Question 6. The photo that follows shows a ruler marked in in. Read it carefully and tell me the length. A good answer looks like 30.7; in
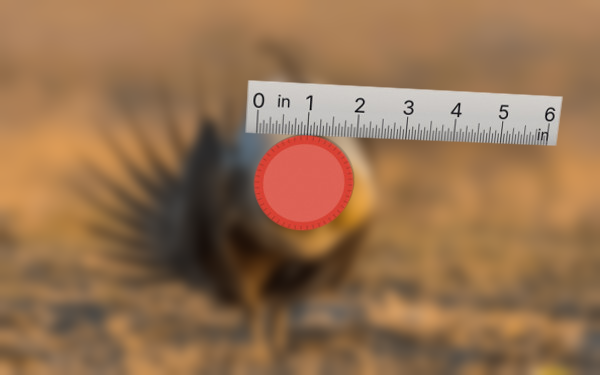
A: 2; in
